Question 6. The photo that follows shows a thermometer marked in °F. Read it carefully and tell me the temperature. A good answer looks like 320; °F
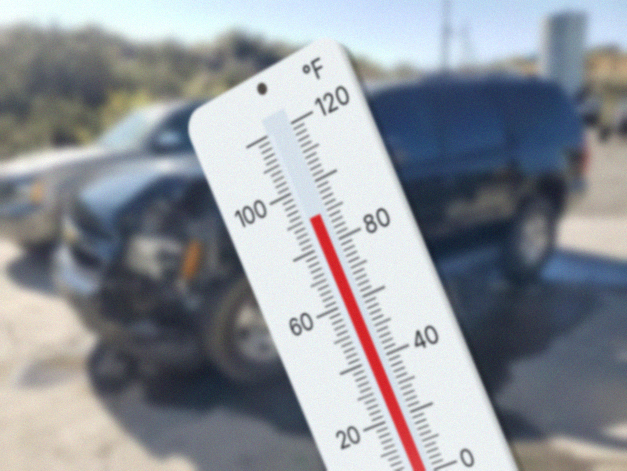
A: 90; °F
